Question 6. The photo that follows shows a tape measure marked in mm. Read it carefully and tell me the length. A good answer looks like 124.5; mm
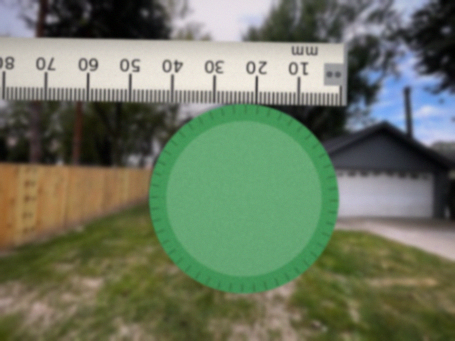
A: 45; mm
